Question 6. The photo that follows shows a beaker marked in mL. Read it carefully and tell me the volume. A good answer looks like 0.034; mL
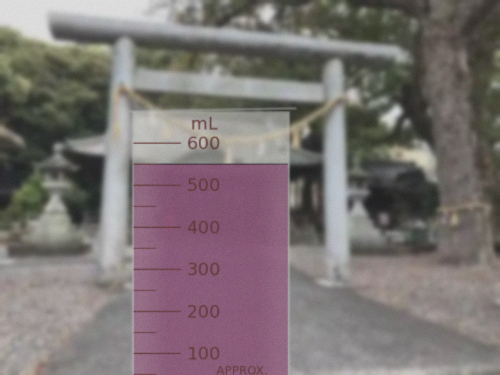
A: 550; mL
